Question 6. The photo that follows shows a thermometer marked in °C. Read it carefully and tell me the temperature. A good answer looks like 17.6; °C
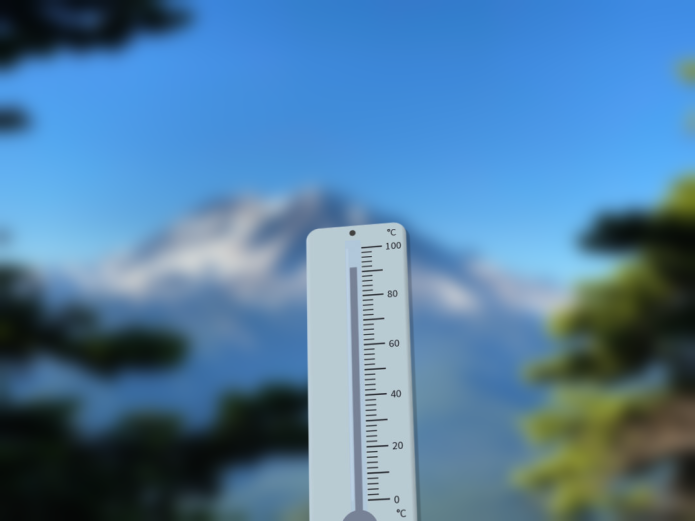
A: 92; °C
